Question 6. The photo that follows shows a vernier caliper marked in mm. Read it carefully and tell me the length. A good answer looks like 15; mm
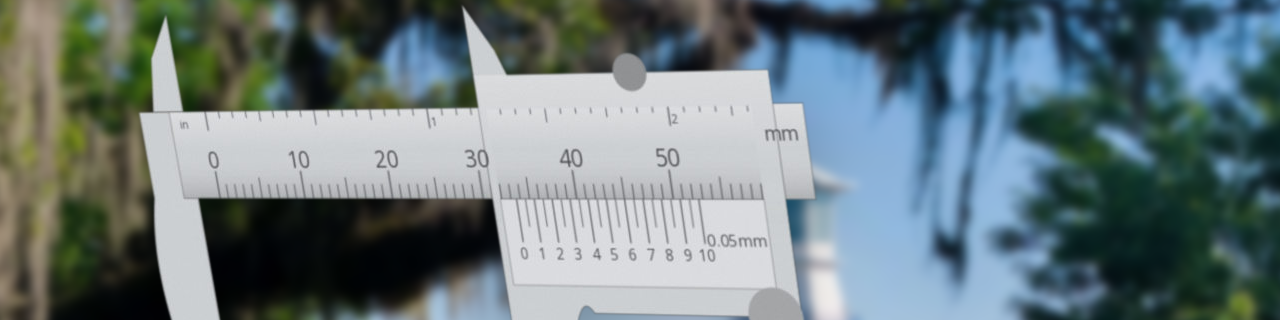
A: 33.6; mm
